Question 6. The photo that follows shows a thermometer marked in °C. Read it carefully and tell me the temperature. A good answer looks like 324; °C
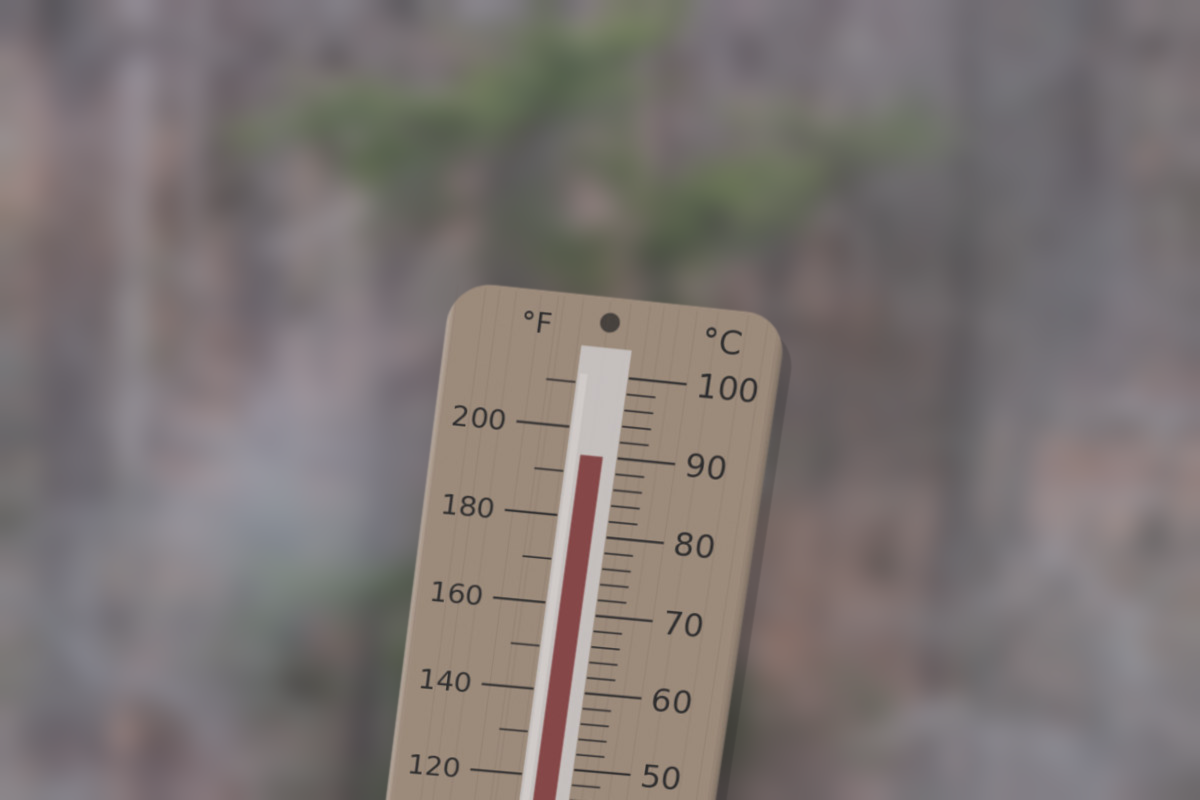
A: 90; °C
